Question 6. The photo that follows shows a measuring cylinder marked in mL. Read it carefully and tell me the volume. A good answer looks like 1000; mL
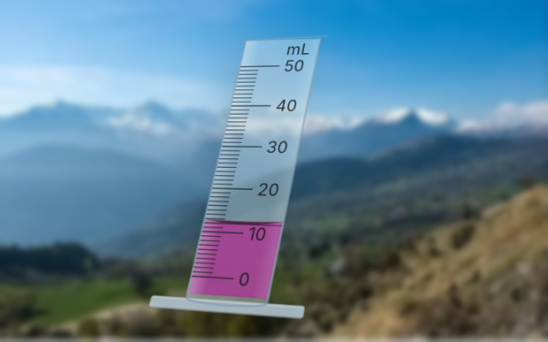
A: 12; mL
